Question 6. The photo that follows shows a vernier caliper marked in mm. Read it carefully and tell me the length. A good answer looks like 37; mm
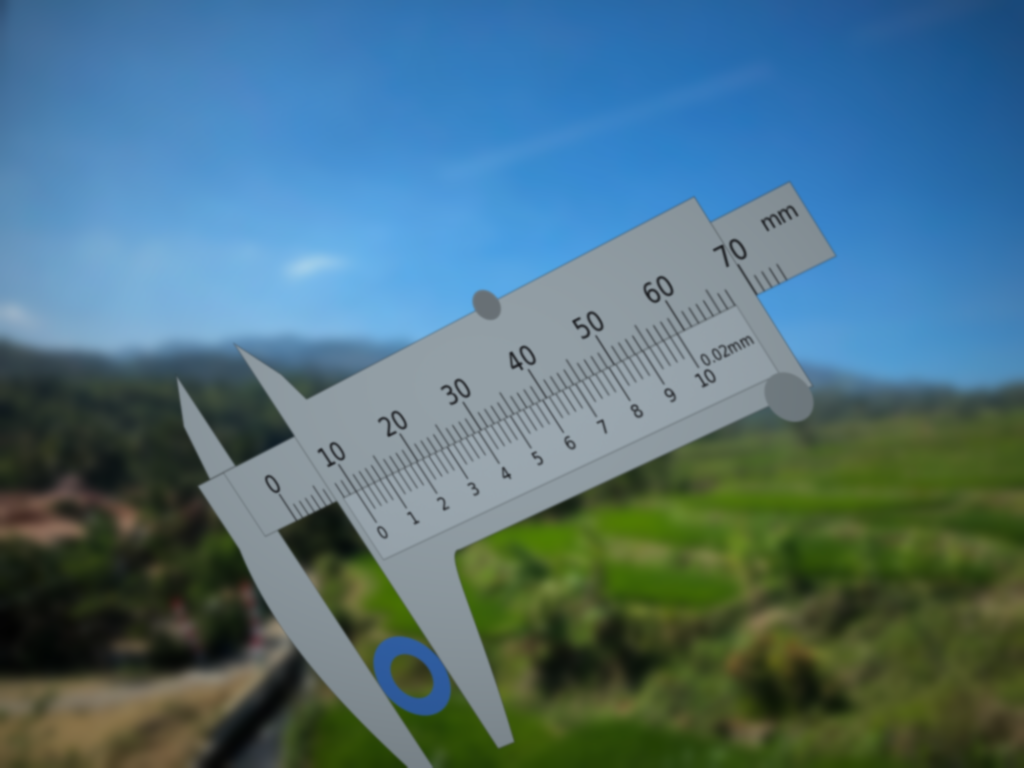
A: 10.0; mm
